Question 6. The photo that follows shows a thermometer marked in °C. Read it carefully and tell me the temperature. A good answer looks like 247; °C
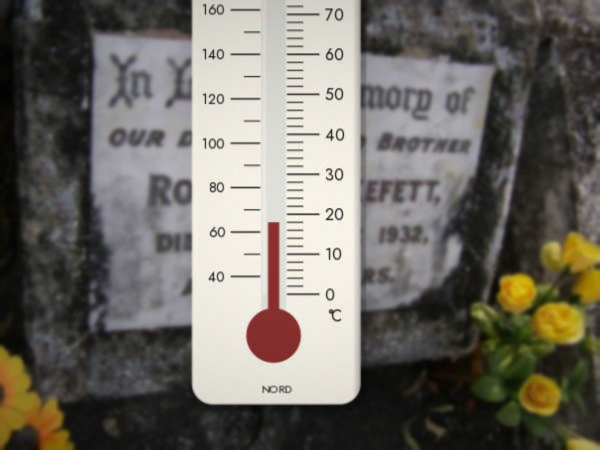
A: 18; °C
